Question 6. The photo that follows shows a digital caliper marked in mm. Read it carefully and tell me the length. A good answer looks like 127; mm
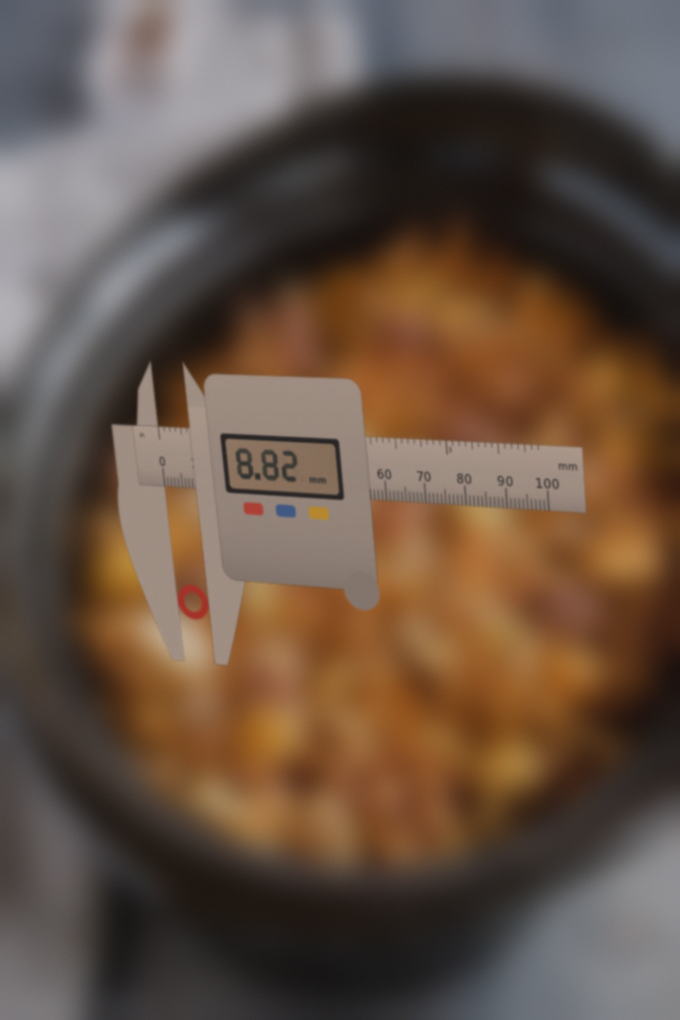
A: 8.82; mm
